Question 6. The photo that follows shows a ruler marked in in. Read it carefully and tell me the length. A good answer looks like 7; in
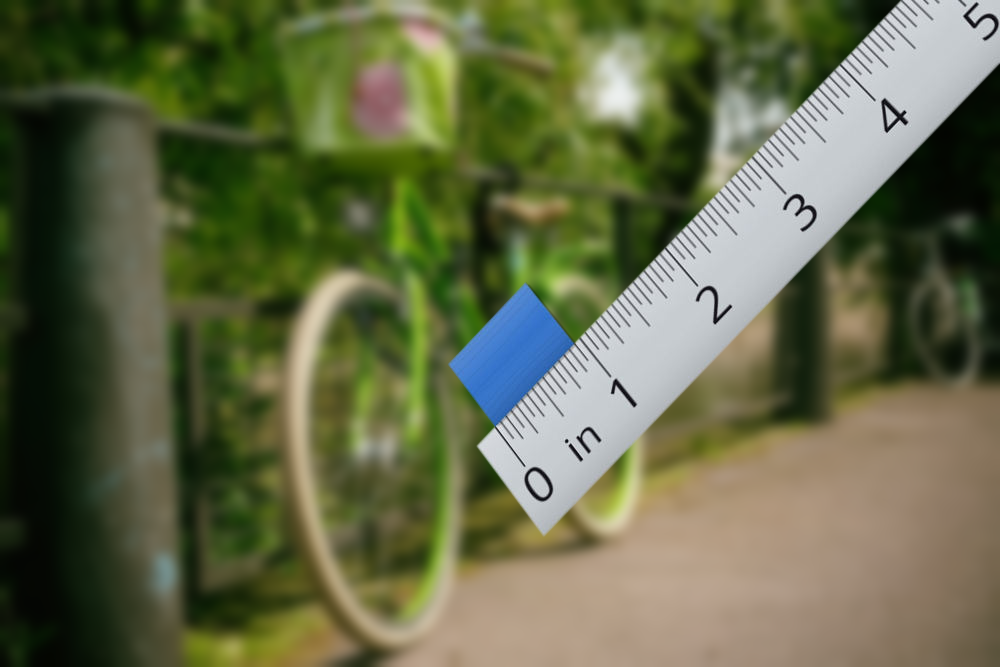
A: 0.9375; in
